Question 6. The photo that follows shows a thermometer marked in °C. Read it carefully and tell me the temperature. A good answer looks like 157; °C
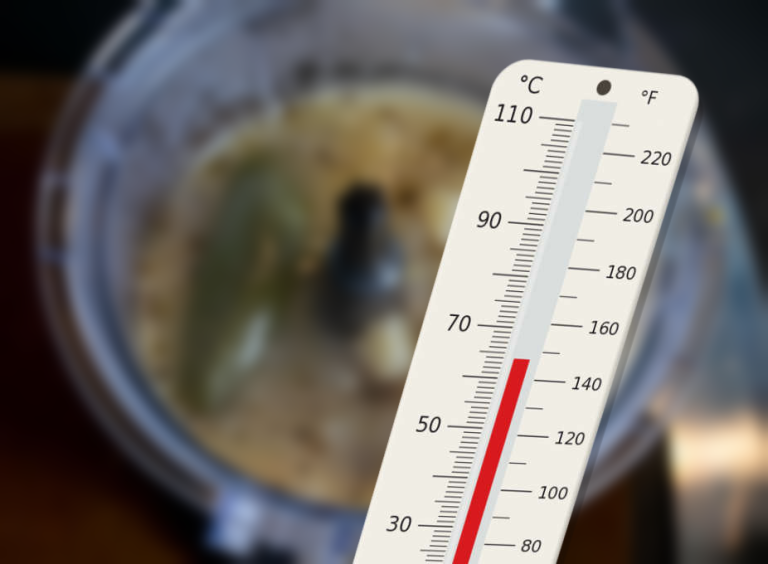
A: 64; °C
